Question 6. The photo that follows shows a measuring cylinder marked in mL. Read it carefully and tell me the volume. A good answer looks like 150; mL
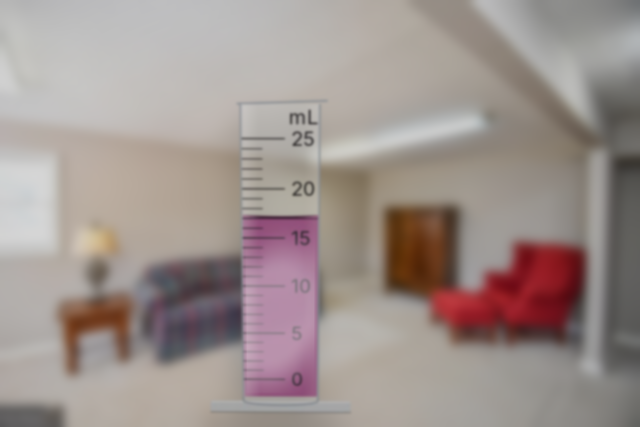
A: 17; mL
